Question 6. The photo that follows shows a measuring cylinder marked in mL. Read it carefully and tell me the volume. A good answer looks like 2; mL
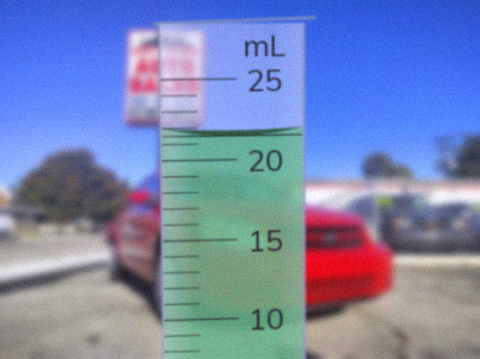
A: 21.5; mL
